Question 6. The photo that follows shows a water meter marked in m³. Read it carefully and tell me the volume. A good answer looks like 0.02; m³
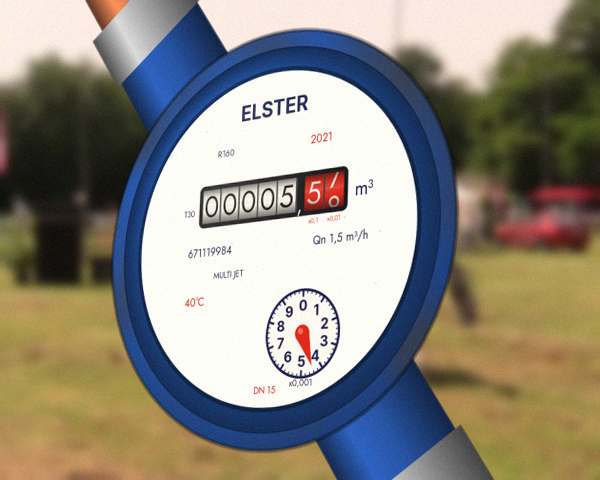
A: 5.574; m³
